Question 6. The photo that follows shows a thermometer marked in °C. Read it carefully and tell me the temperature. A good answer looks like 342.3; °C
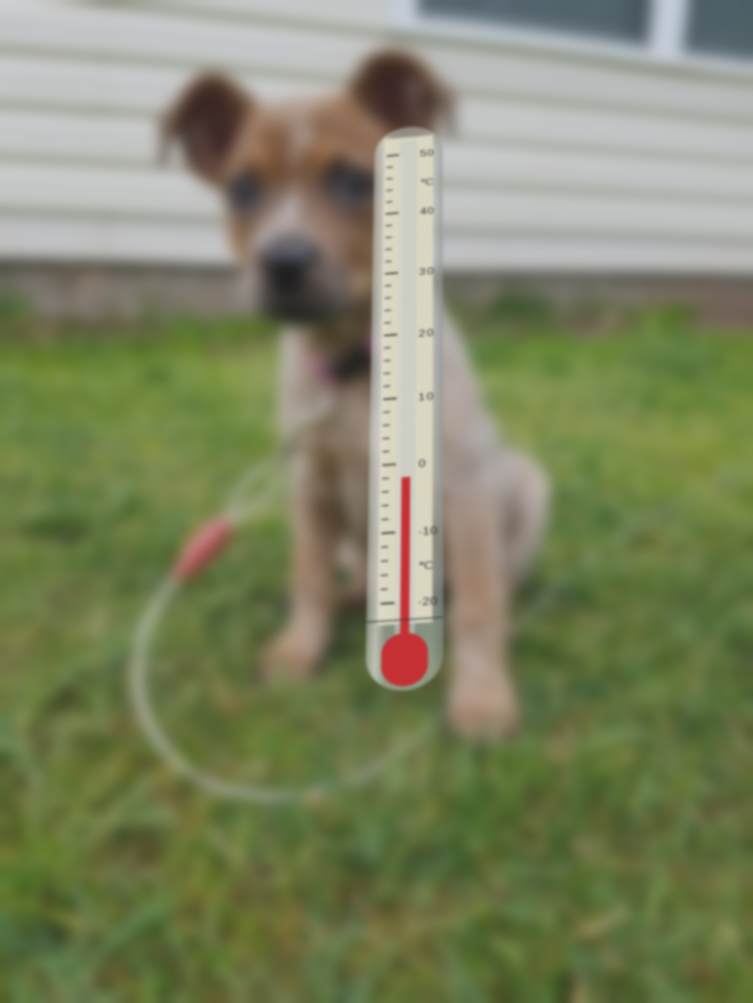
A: -2; °C
